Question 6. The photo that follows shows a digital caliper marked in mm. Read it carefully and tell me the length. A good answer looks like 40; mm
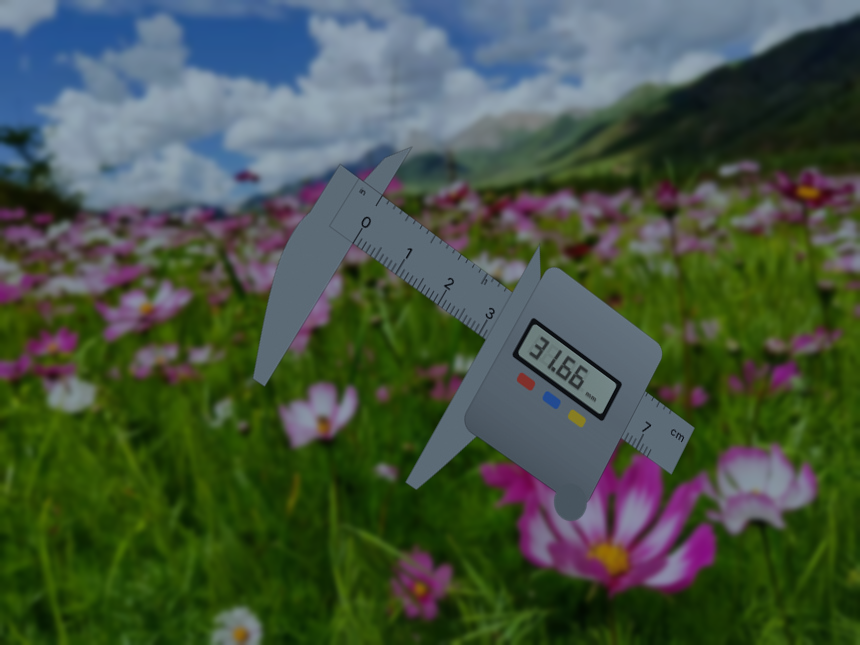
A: 31.66; mm
